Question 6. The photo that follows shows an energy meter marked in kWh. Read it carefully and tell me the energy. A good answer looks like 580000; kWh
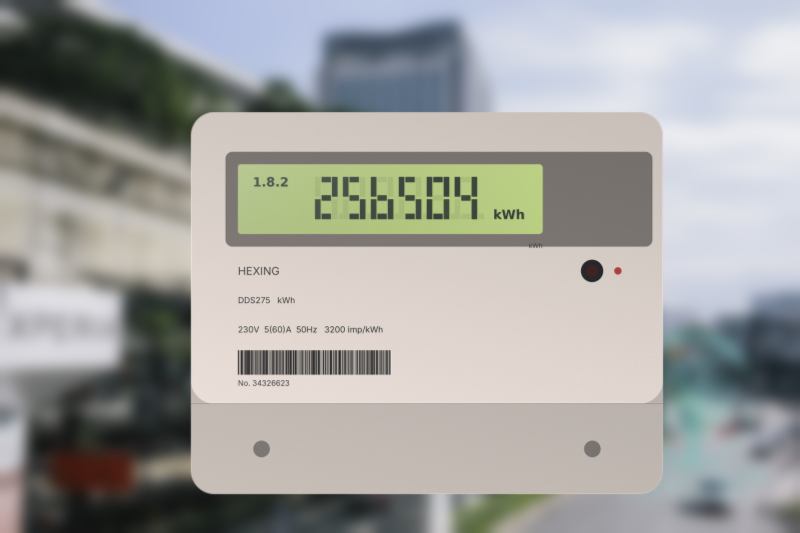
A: 256504; kWh
